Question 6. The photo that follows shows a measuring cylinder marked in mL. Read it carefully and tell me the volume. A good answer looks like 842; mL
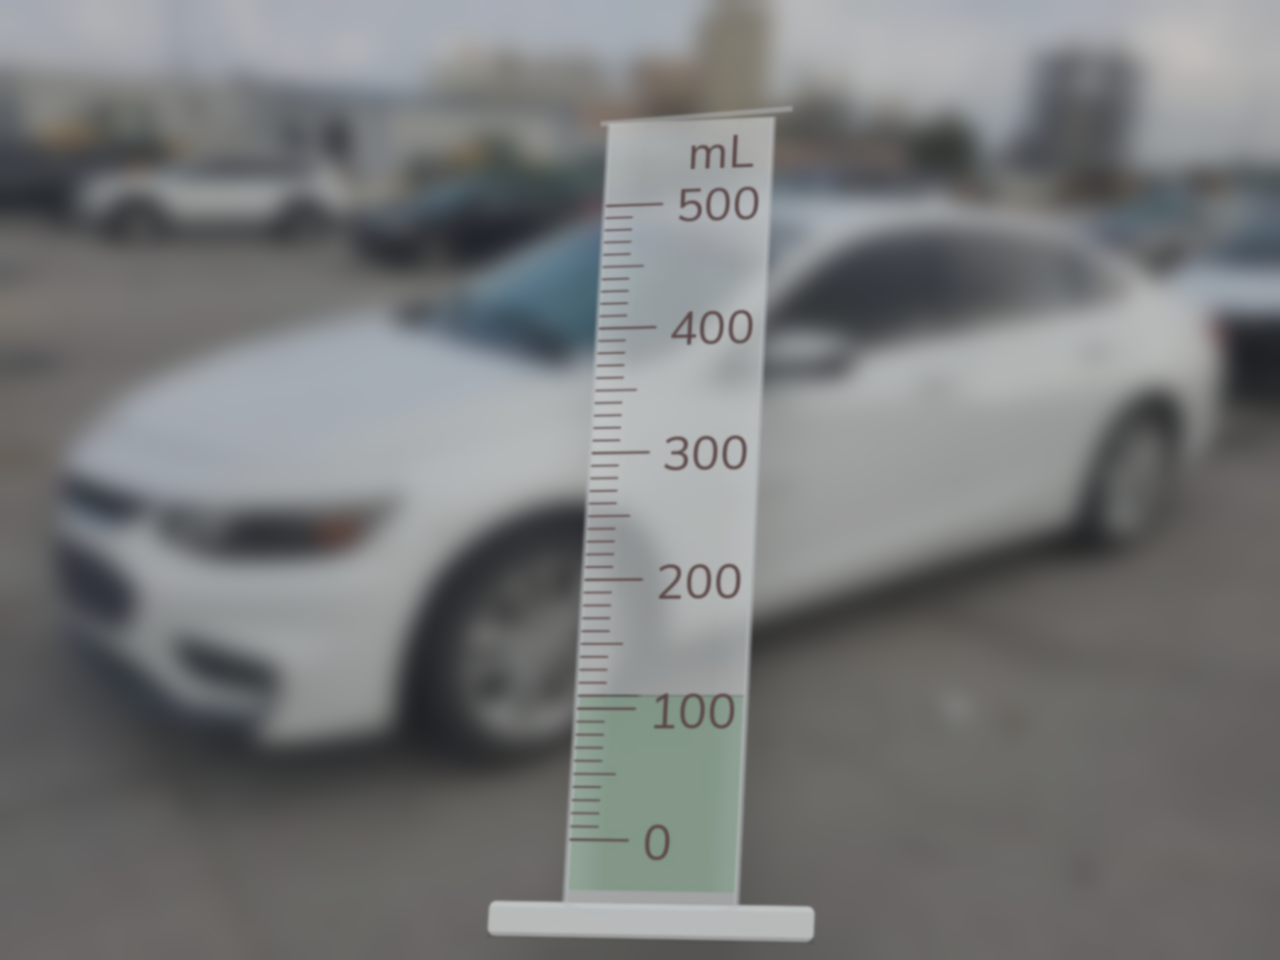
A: 110; mL
